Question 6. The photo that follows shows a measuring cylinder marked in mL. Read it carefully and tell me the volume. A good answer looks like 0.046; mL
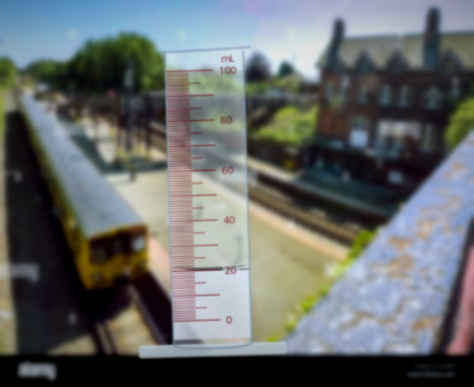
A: 20; mL
